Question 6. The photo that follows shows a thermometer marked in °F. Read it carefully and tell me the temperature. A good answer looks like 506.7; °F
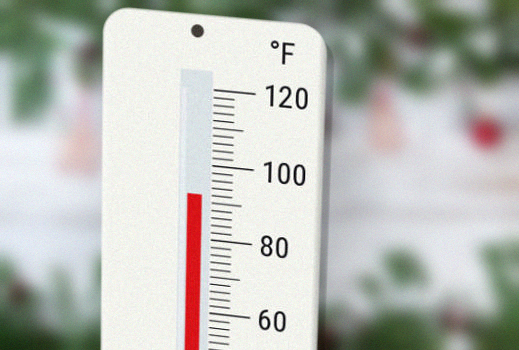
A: 92; °F
